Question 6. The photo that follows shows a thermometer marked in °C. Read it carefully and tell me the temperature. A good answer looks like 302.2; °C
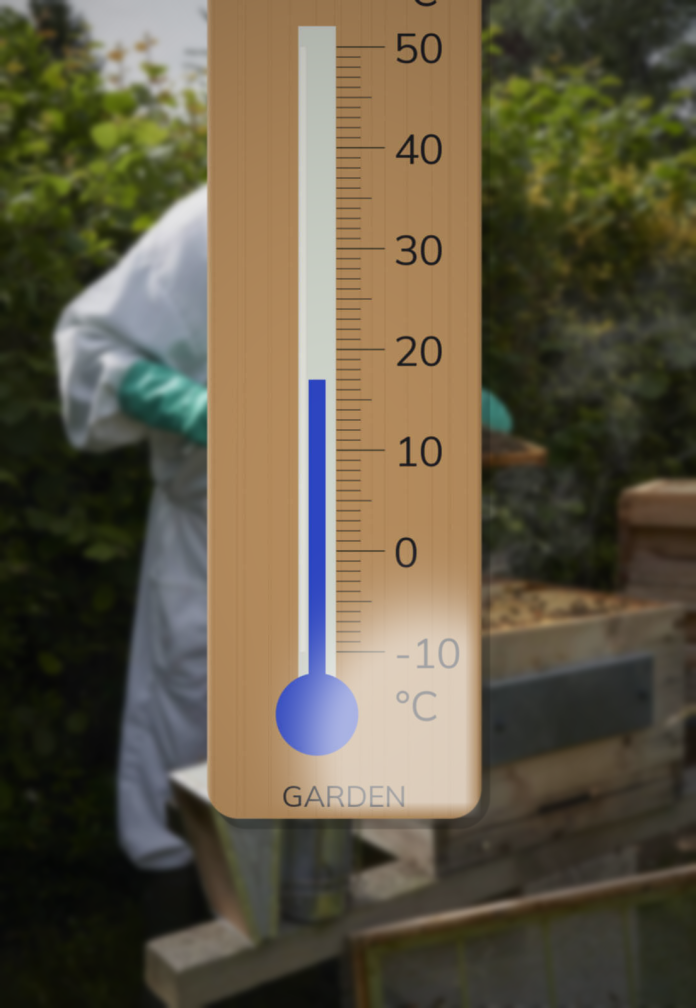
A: 17; °C
